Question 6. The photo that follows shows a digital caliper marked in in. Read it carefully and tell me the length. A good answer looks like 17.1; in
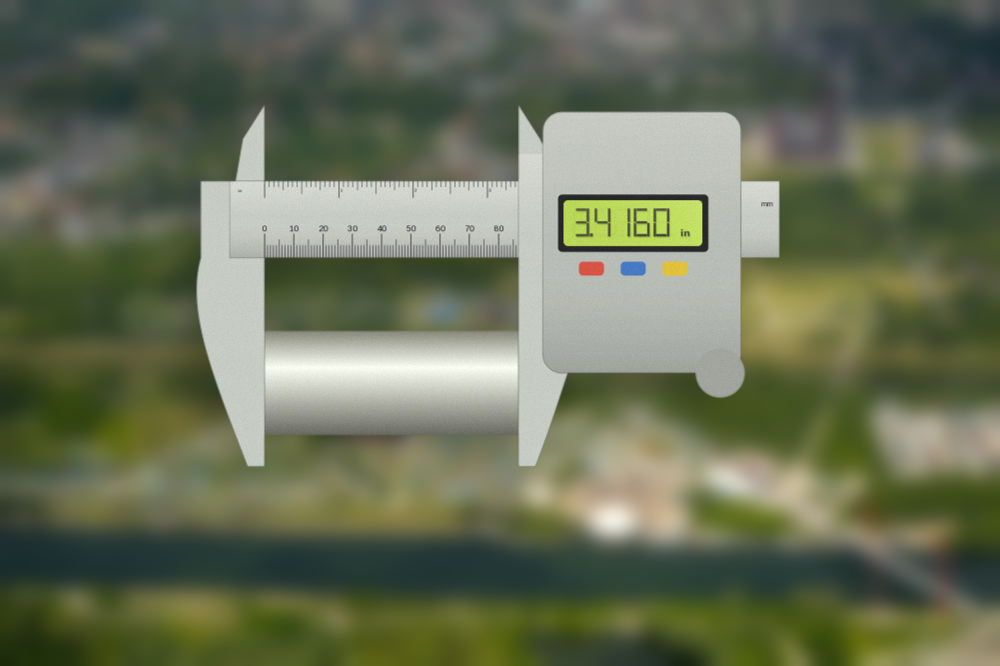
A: 3.4160; in
